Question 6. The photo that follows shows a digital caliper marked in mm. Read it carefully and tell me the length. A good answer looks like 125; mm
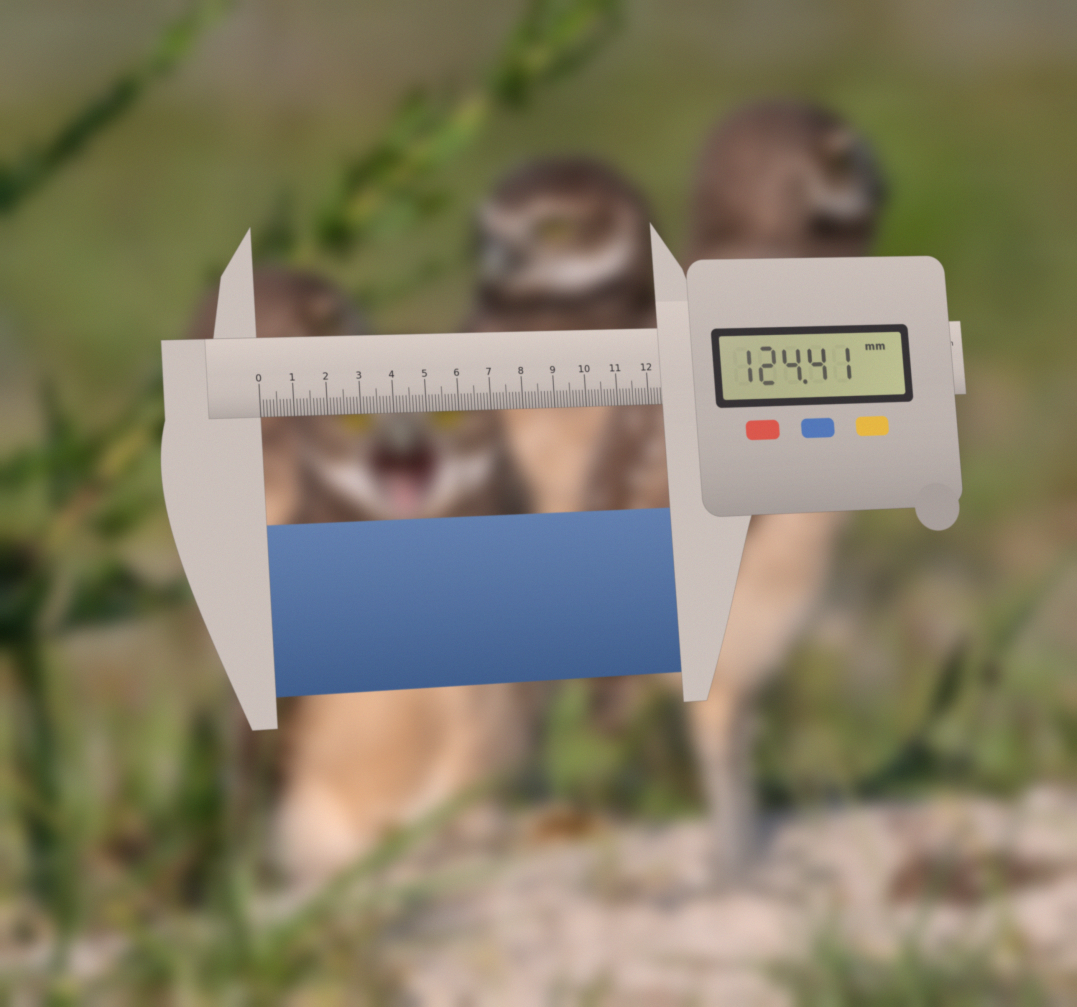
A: 124.41; mm
